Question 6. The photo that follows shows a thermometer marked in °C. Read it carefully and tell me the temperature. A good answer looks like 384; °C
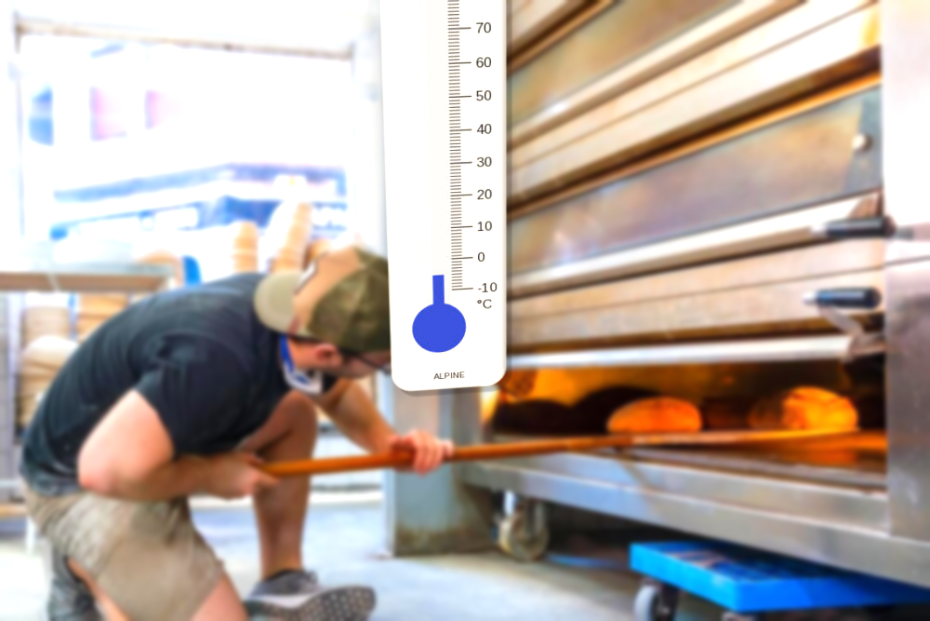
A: -5; °C
